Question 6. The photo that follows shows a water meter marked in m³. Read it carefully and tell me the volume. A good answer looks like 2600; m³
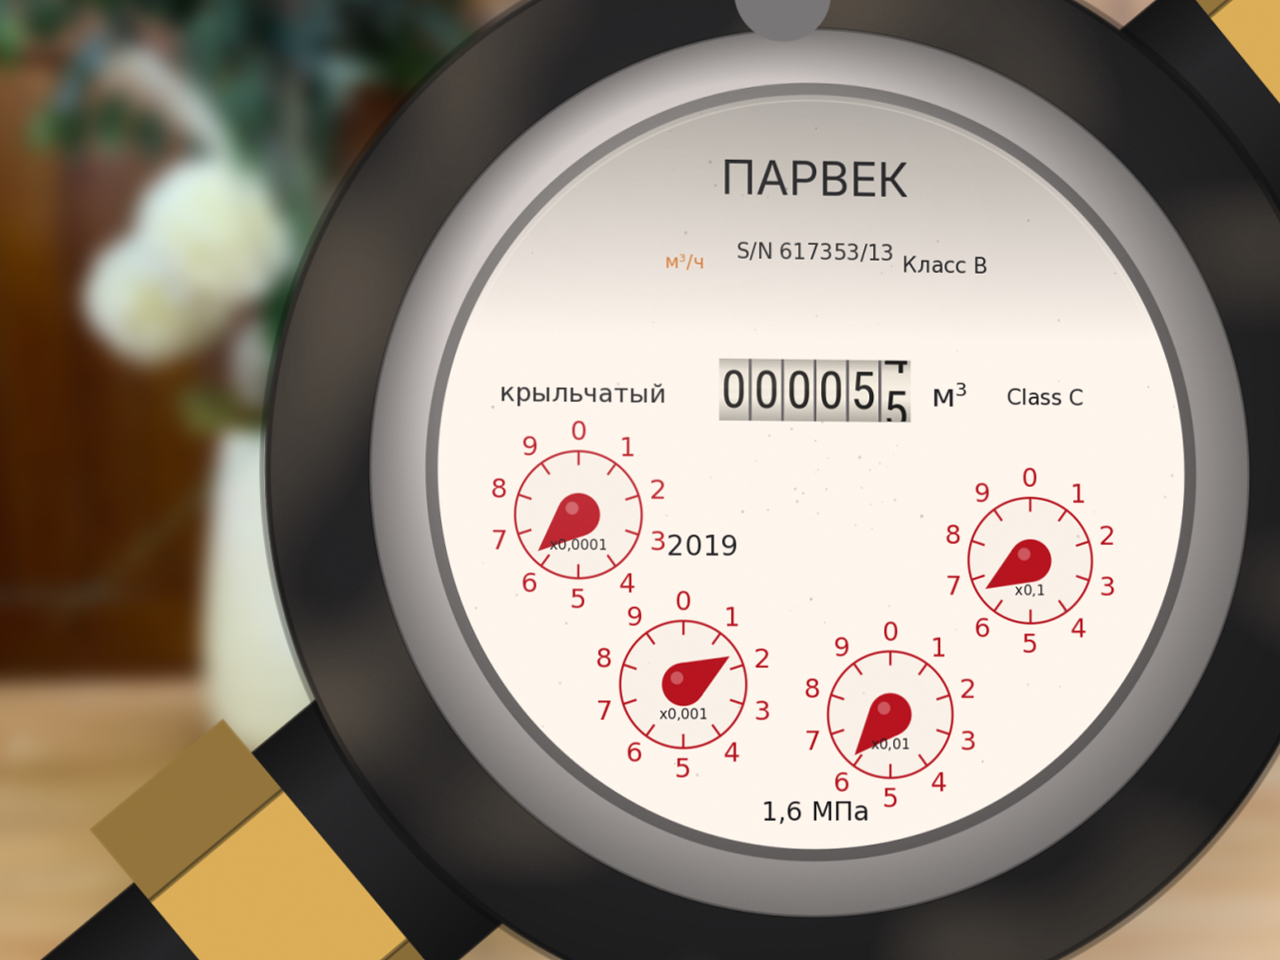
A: 54.6616; m³
